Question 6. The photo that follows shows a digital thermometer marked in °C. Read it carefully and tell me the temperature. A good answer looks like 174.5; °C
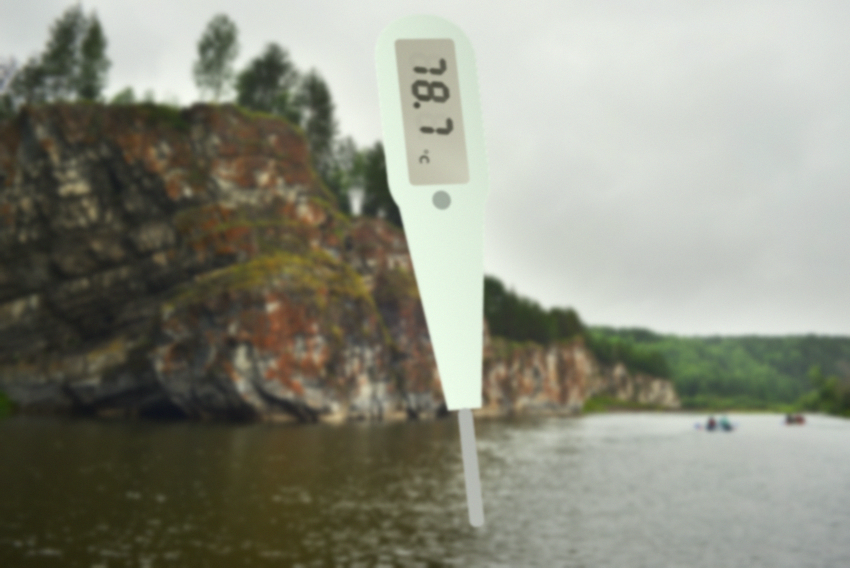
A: 78.7; °C
